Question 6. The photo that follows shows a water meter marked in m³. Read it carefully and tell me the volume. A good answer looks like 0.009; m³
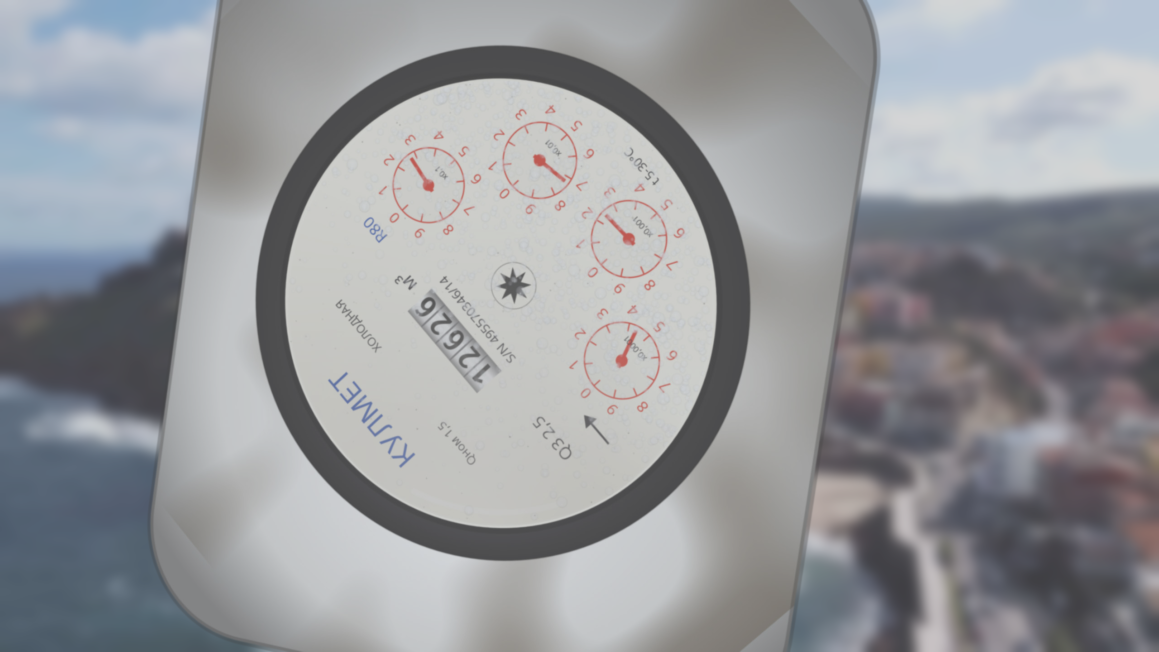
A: 12626.2724; m³
